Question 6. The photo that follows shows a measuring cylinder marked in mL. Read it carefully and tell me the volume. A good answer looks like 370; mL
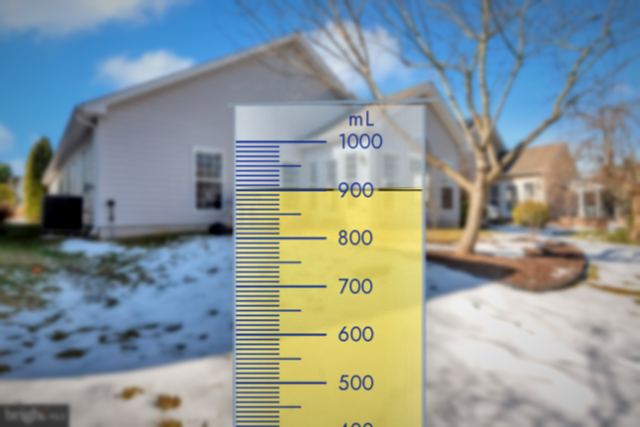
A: 900; mL
